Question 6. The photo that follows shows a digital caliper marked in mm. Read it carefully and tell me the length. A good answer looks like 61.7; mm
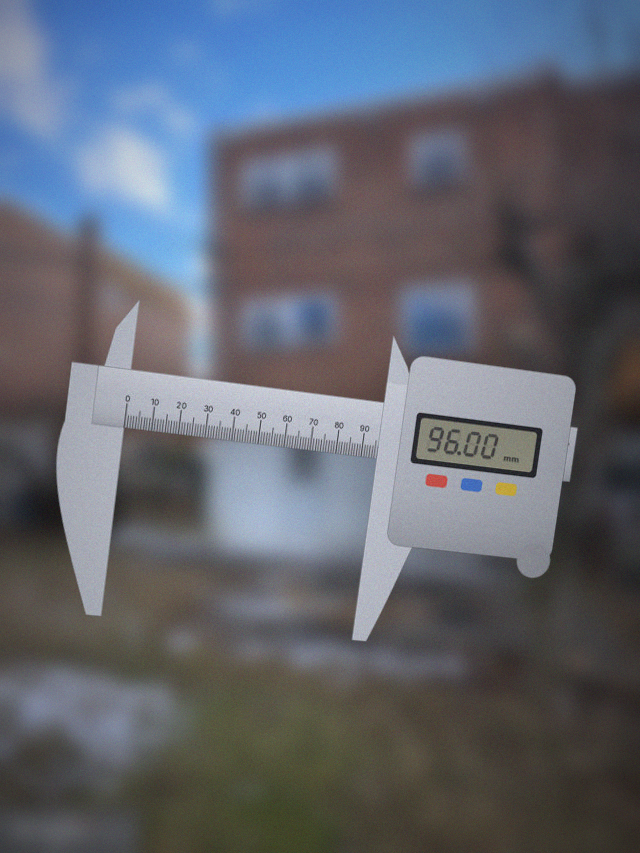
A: 96.00; mm
